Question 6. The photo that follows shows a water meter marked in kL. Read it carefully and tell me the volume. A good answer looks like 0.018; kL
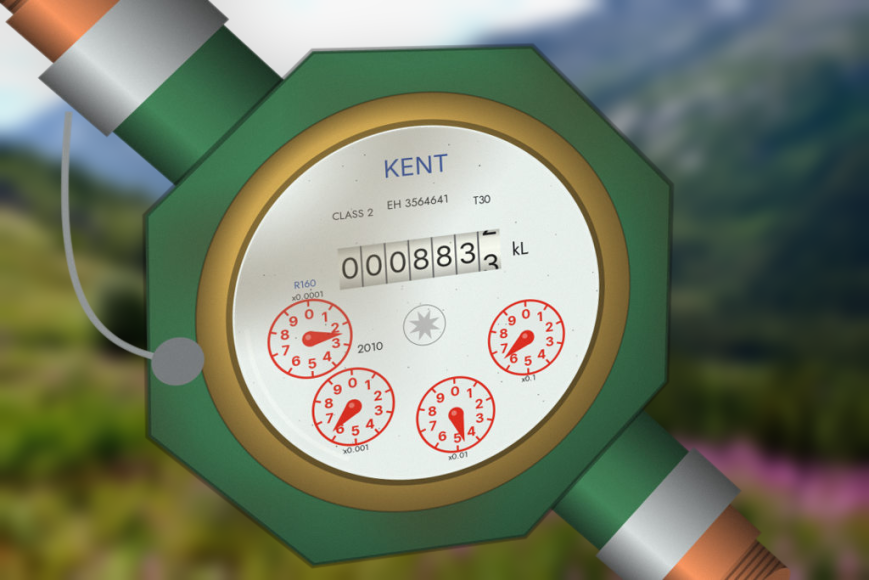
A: 8832.6462; kL
